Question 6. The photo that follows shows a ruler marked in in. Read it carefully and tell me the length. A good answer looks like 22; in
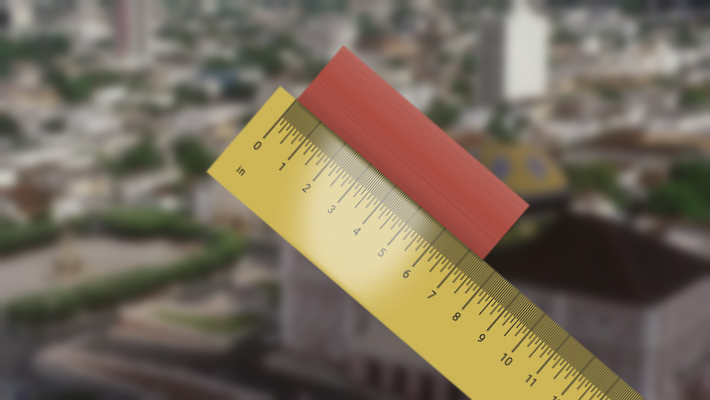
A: 7.5; in
